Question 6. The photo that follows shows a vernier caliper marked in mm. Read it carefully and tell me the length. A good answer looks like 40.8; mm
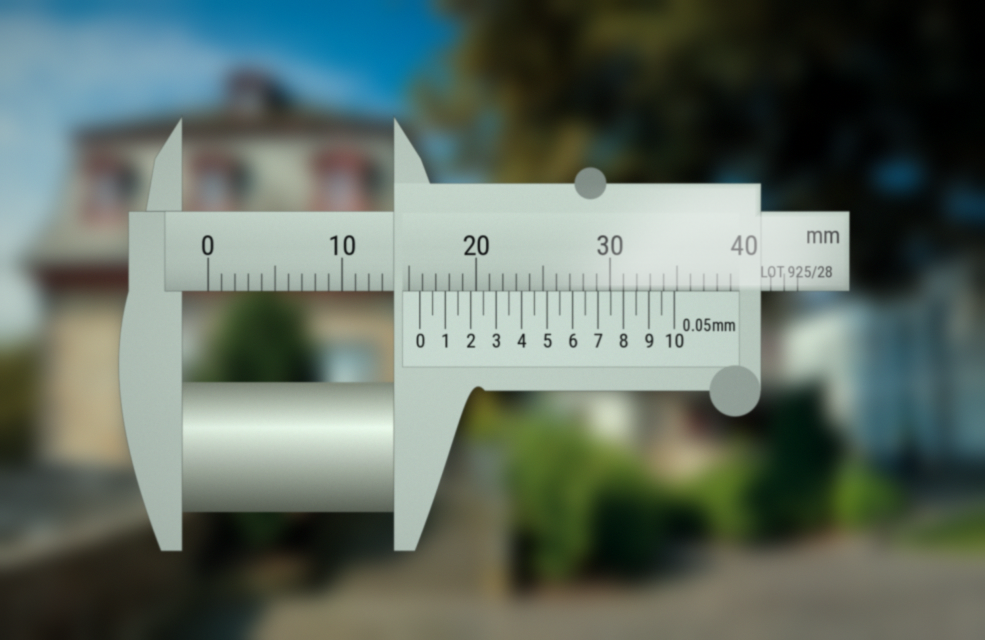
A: 15.8; mm
